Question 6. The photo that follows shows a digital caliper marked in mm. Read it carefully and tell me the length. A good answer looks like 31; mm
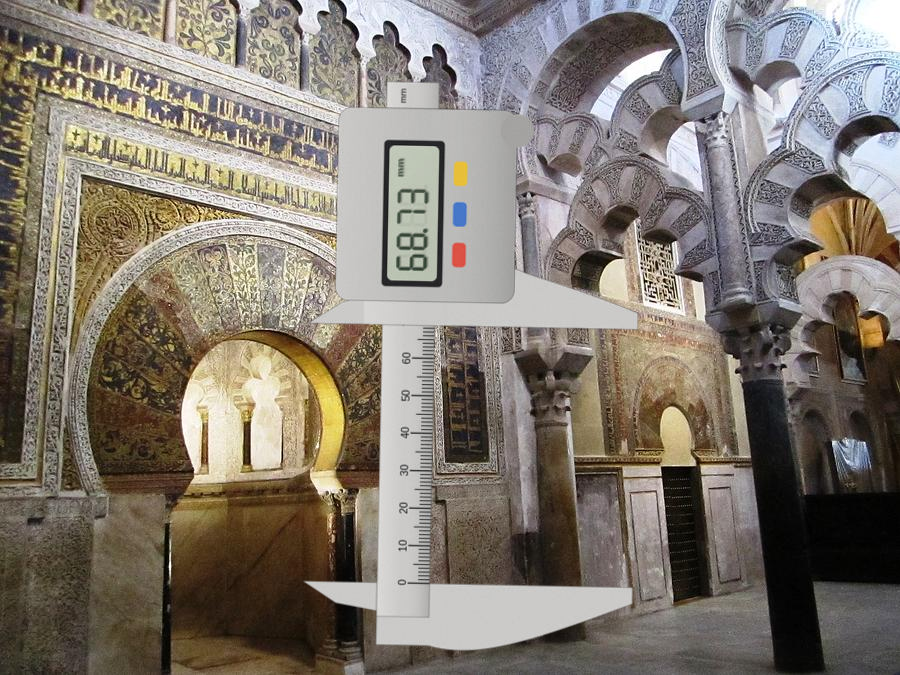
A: 68.73; mm
